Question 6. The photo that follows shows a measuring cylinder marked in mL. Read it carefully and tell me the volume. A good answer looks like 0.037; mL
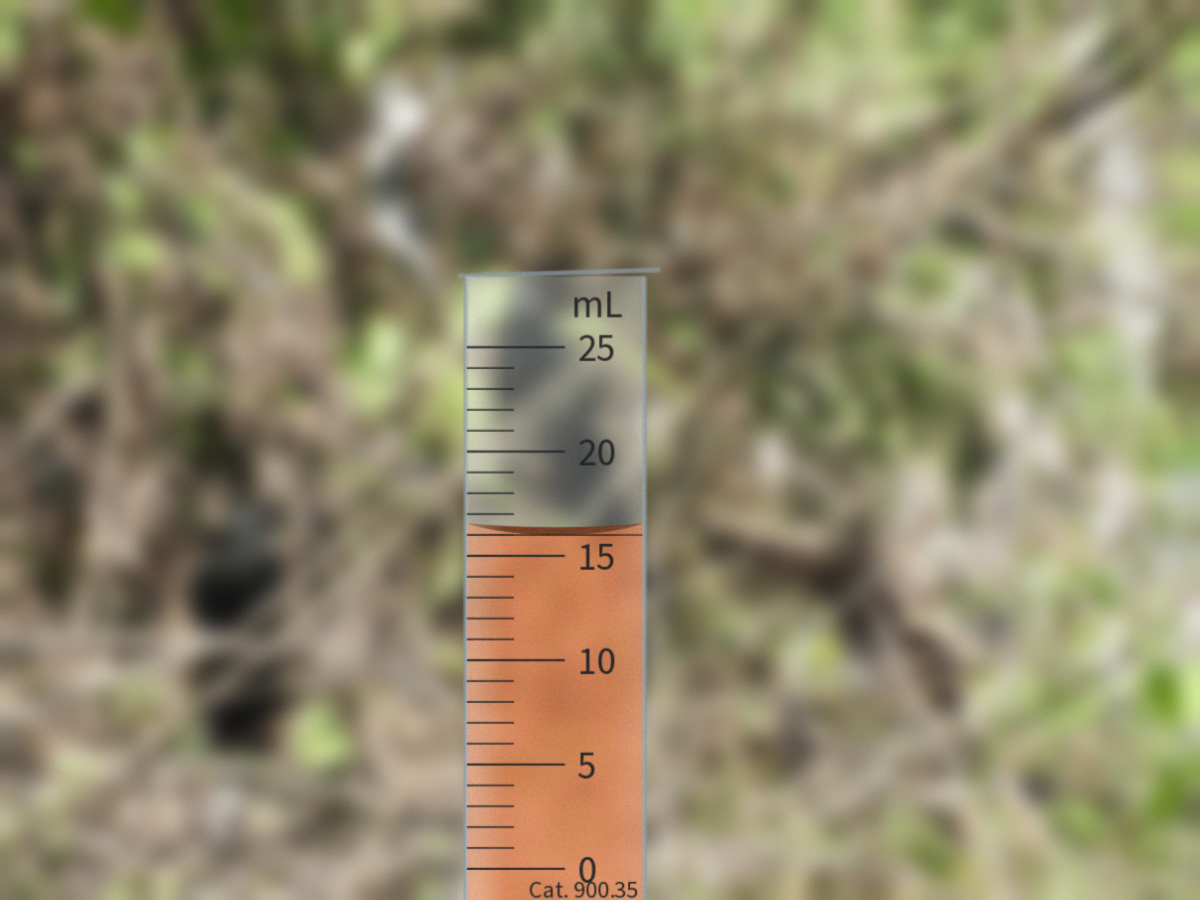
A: 16; mL
